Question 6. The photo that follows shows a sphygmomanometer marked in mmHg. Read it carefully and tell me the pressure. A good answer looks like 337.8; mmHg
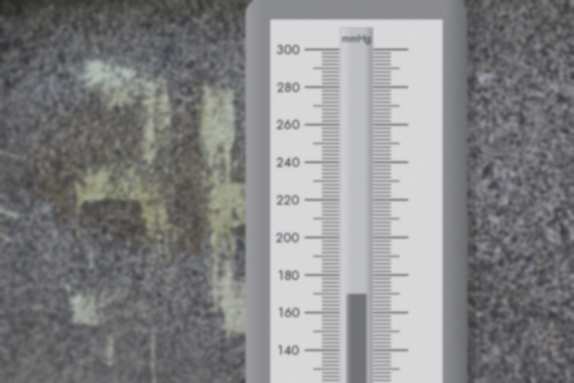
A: 170; mmHg
